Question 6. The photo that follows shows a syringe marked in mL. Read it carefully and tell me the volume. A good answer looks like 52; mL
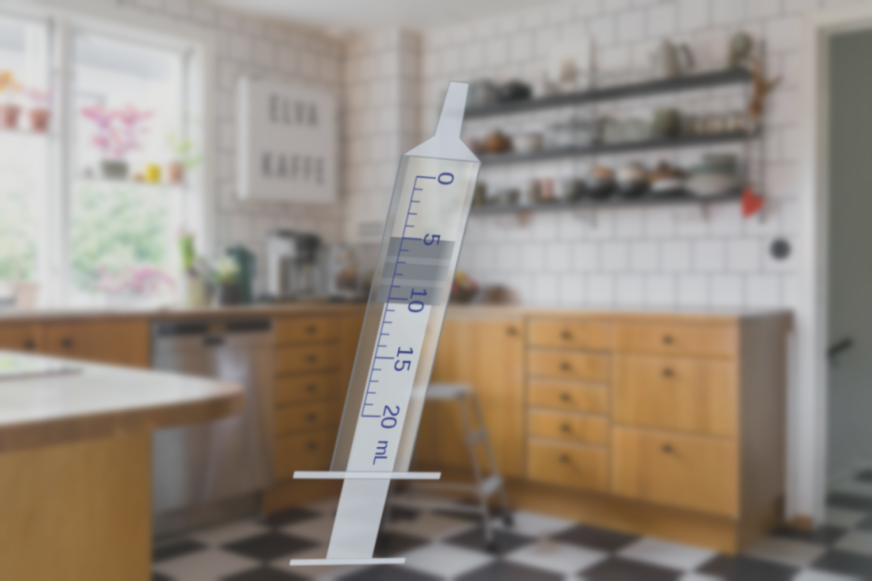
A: 5; mL
